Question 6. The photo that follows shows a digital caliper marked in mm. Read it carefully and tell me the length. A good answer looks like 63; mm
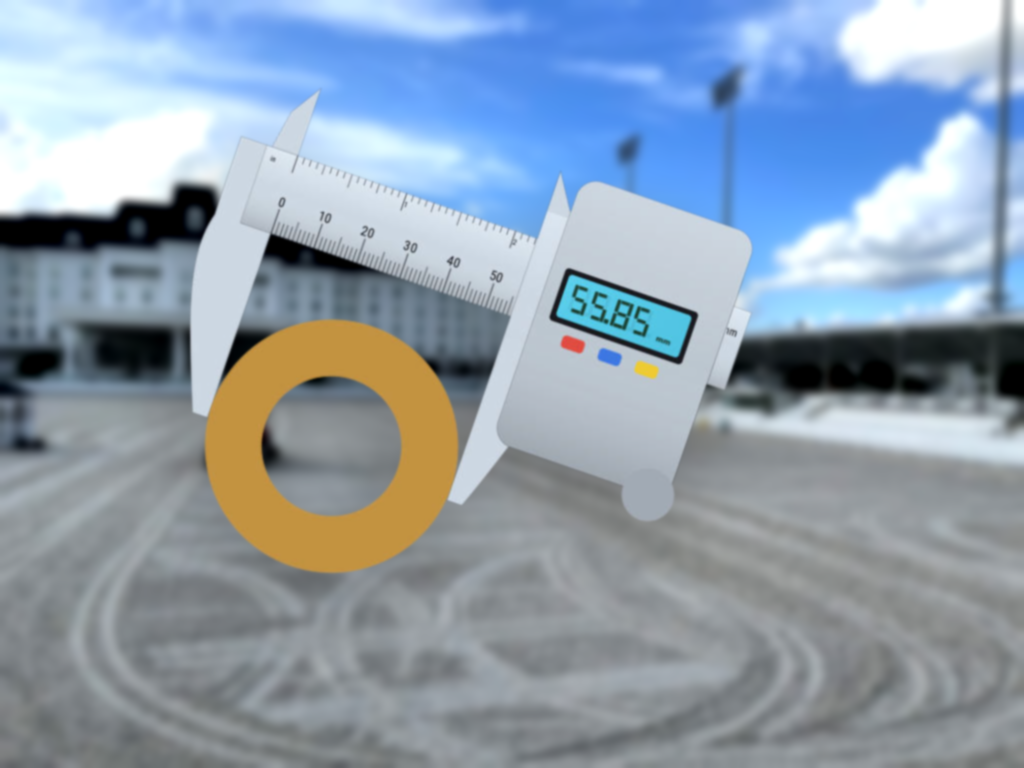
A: 55.85; mm
